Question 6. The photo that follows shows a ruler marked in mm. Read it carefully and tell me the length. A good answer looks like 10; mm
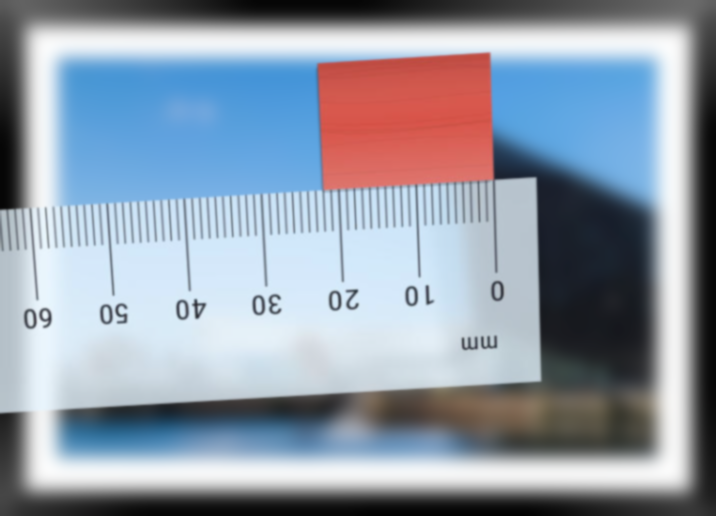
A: 22; mm
